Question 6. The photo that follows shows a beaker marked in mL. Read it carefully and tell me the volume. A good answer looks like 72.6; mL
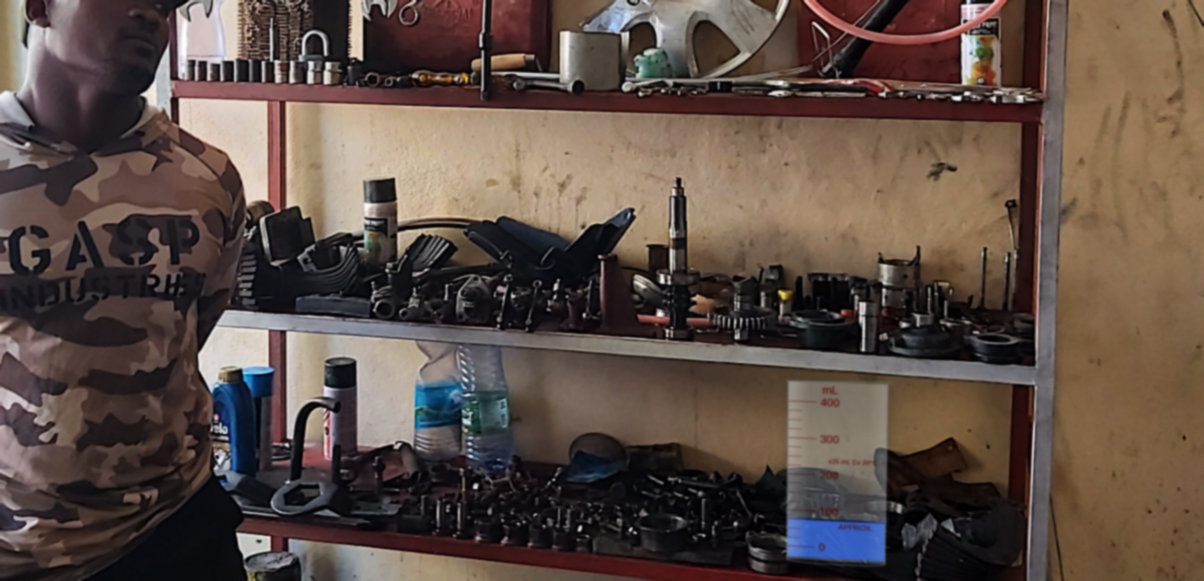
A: 75; mL
